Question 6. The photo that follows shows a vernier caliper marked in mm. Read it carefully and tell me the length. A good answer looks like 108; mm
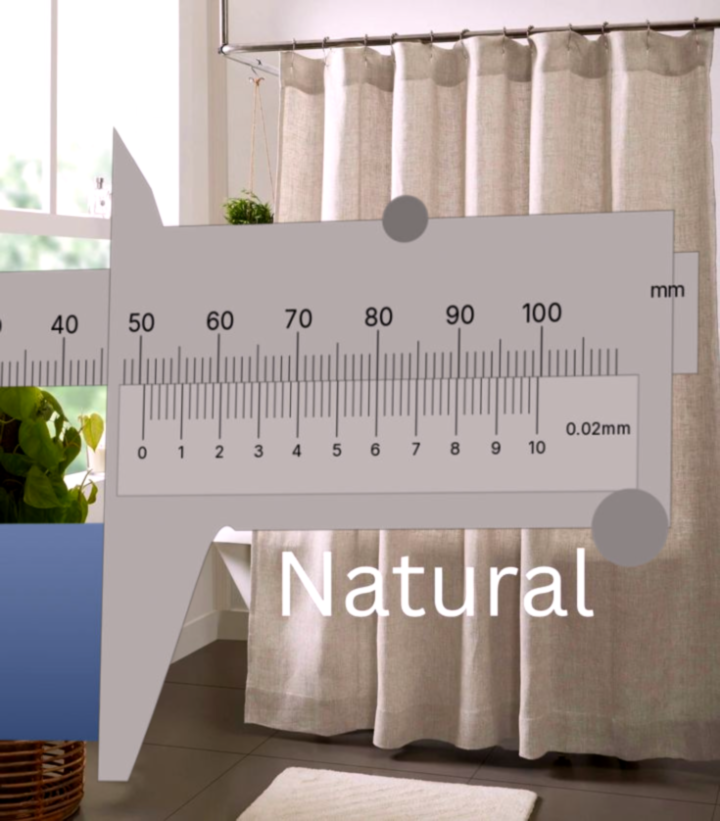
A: 50.6; mm
